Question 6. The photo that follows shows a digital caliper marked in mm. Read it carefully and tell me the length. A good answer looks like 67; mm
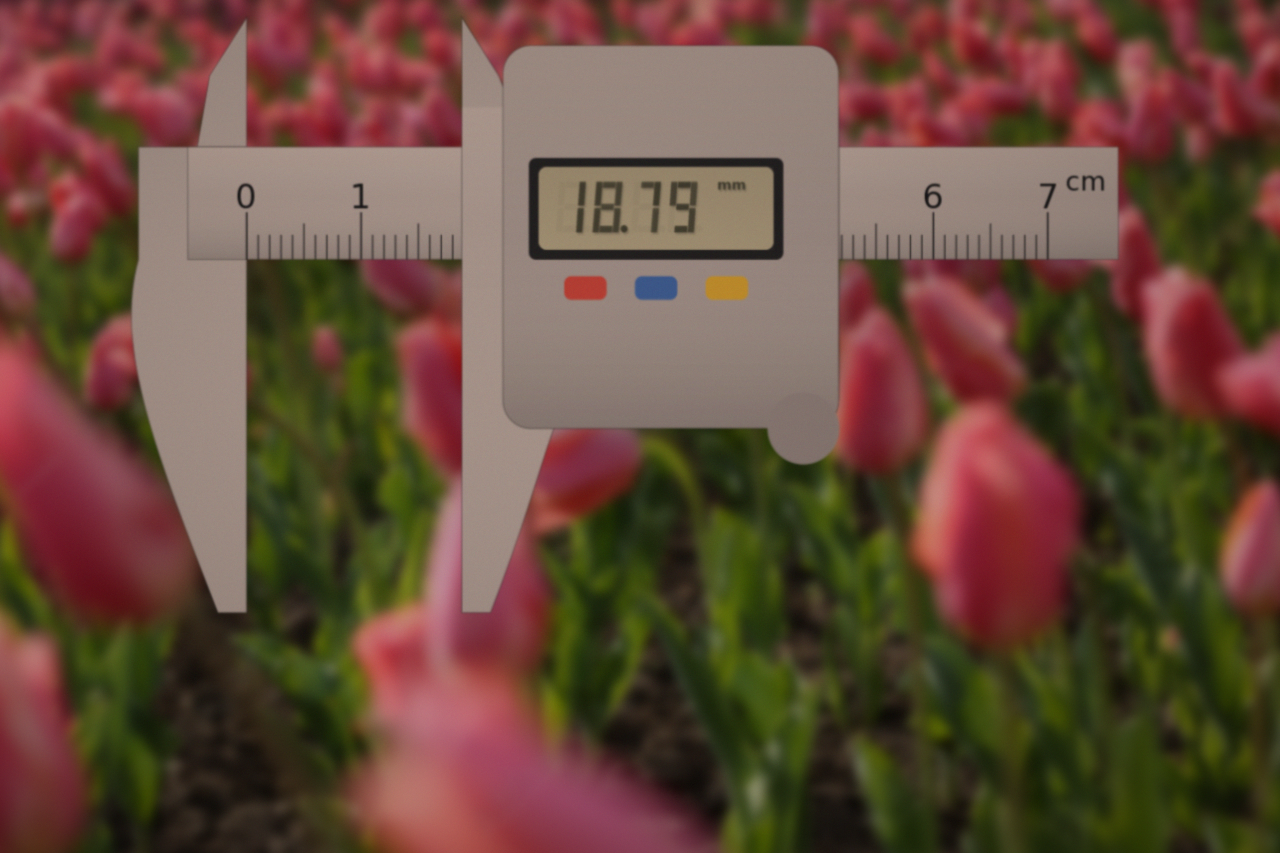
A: 18.79; mm
